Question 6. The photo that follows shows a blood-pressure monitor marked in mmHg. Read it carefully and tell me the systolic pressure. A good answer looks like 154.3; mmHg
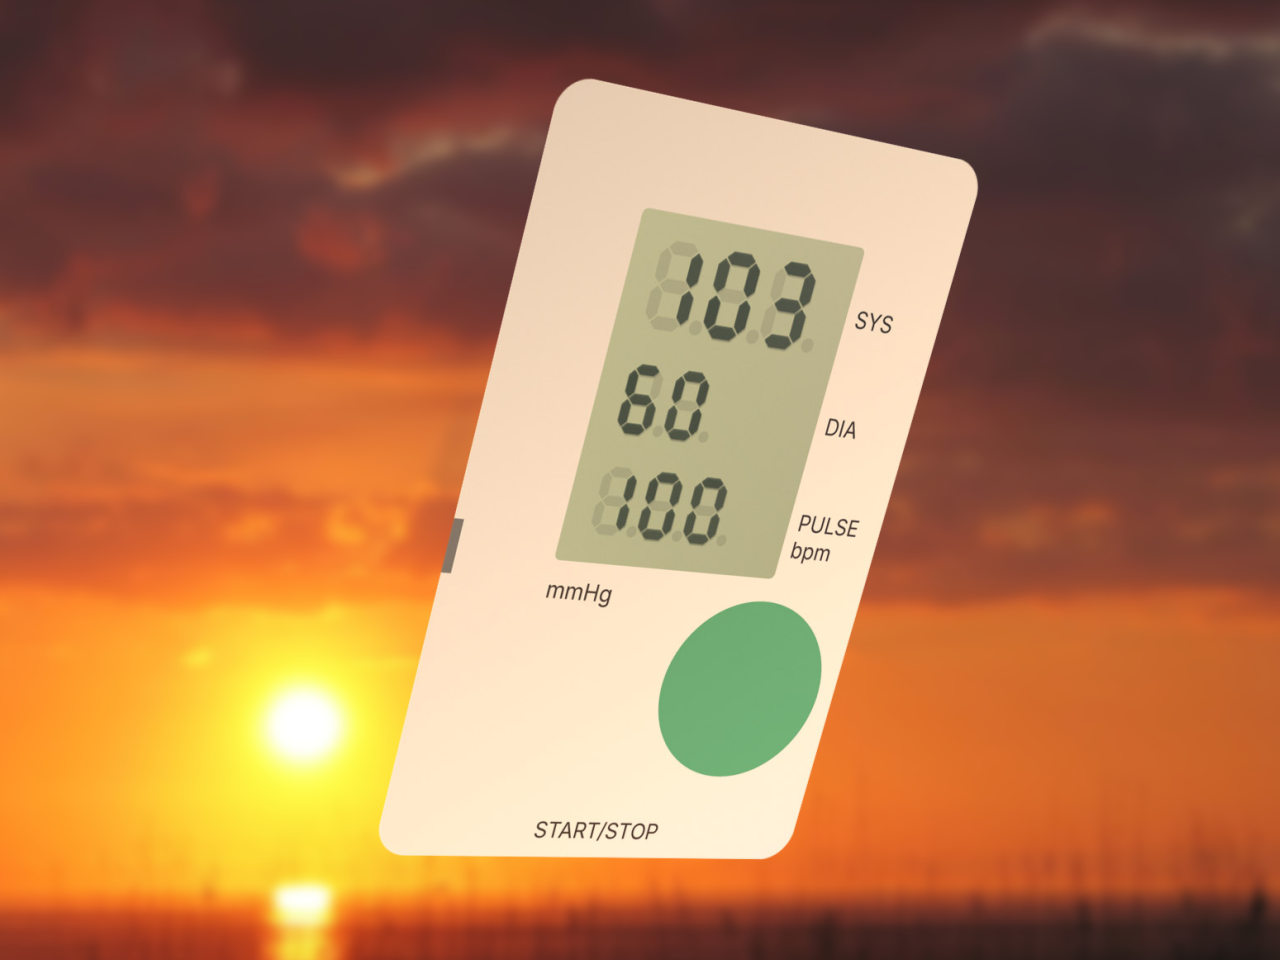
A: 103; mmHg
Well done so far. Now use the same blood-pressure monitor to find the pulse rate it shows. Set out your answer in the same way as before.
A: 100; bpm
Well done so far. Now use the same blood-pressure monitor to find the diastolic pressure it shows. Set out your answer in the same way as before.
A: 60; mmHg
